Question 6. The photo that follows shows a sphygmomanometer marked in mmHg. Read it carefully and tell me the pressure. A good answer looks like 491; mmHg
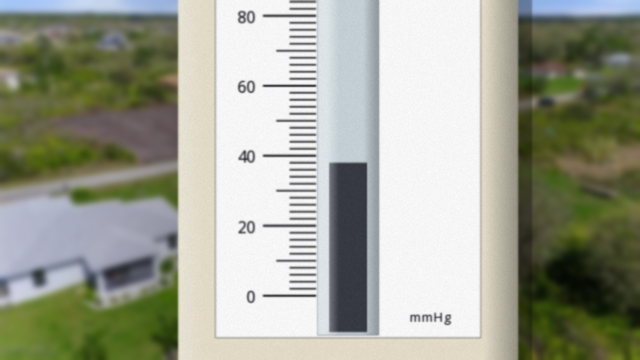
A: 38; mmHg
